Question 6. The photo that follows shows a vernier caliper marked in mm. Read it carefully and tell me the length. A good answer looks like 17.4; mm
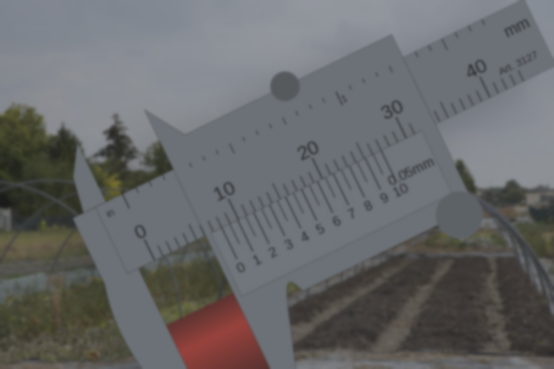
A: 8.0; mm
